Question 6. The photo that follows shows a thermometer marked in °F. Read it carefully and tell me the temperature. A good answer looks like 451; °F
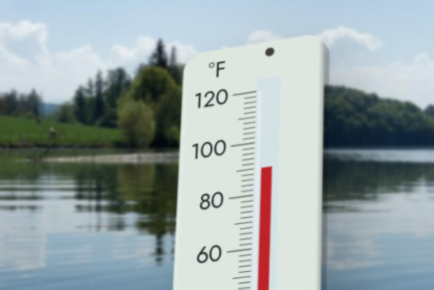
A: 90; °F
